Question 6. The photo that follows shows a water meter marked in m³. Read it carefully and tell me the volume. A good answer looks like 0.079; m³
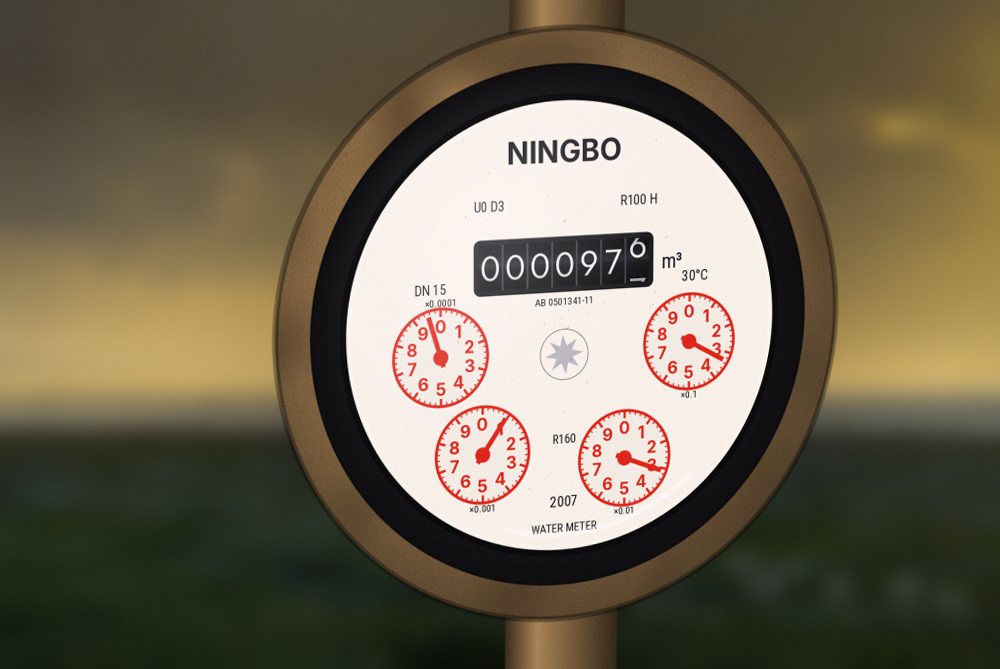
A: 976.3309; m³
